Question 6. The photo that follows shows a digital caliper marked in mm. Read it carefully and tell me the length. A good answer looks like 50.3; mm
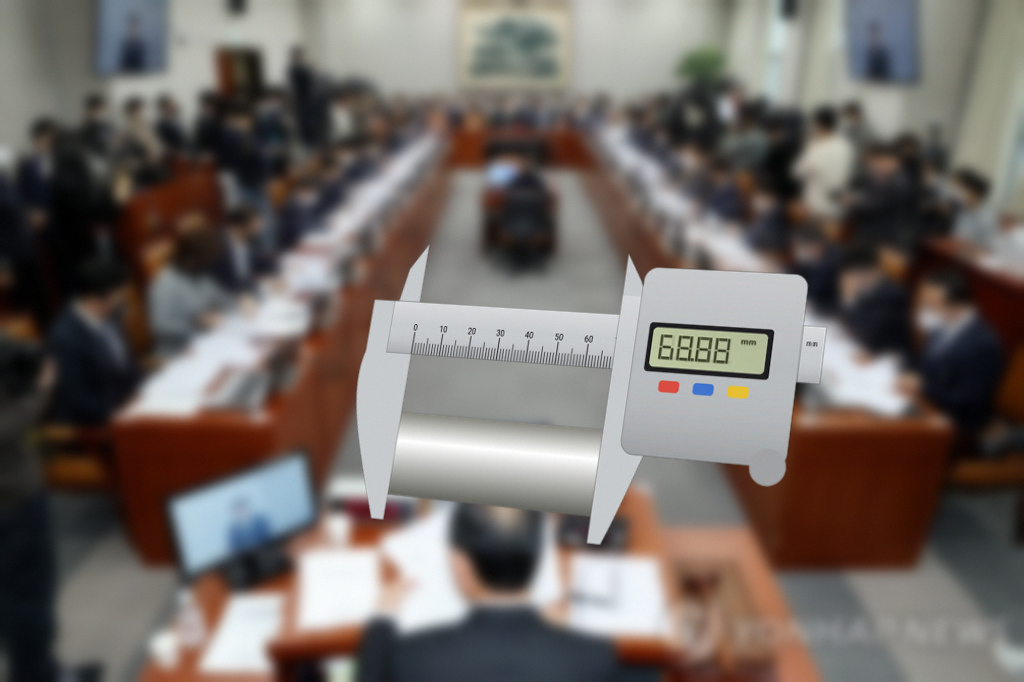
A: 68.88; mm
